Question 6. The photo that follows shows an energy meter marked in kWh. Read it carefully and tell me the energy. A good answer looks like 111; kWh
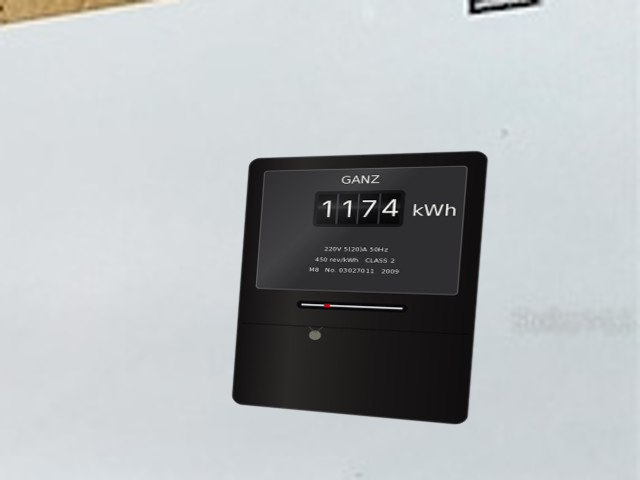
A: 1174; kWh
